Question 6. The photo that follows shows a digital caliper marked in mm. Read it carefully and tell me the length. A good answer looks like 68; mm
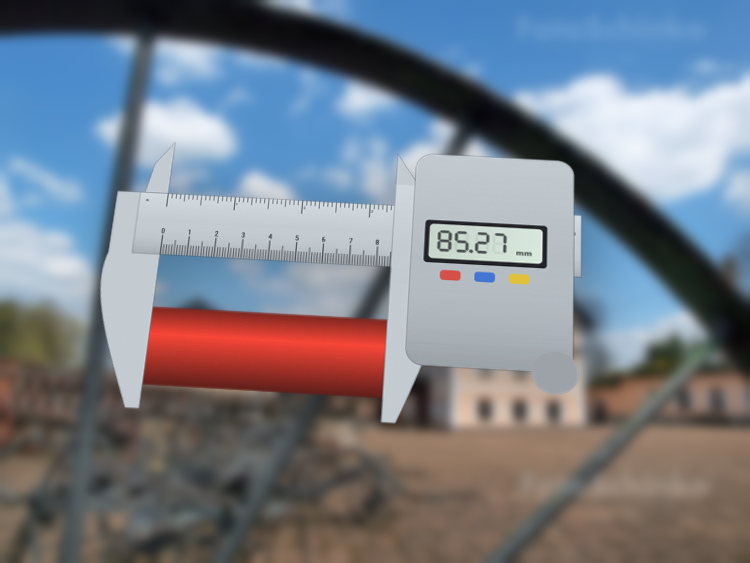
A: 85.27; mm
